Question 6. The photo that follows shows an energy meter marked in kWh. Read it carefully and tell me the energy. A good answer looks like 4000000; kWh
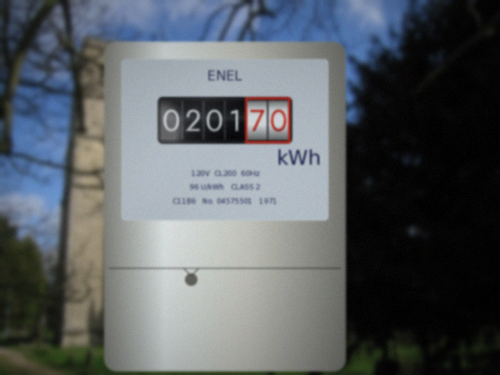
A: 201.70; kWh
